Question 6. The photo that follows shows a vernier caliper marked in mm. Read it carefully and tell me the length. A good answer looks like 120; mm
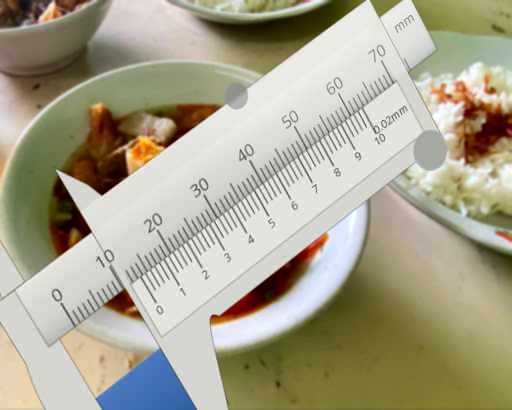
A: 13.6; mm
